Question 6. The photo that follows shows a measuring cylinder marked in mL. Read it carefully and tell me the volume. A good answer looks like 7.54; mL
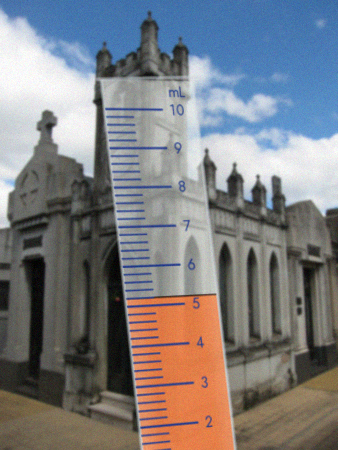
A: 5.2; mL
